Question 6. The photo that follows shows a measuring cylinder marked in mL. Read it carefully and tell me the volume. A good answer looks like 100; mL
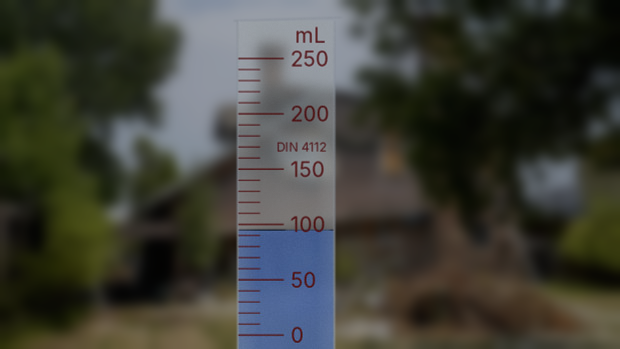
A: 95; mL
